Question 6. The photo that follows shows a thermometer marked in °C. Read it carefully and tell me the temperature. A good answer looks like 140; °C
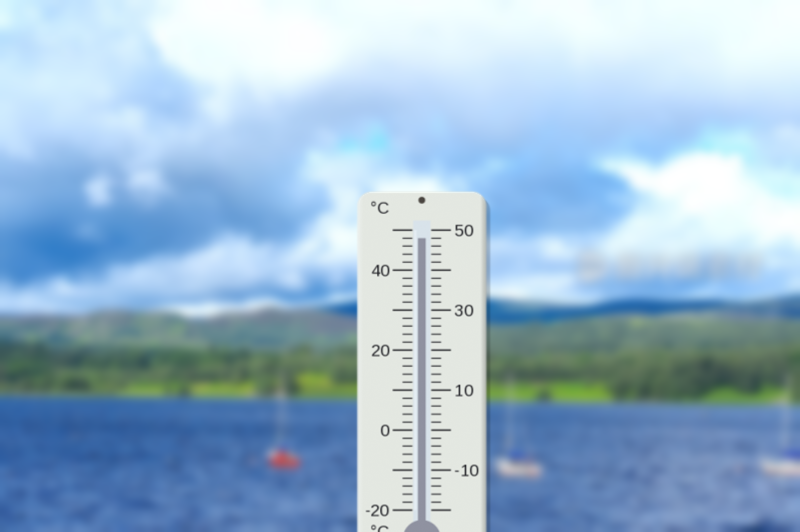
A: 48; °C
